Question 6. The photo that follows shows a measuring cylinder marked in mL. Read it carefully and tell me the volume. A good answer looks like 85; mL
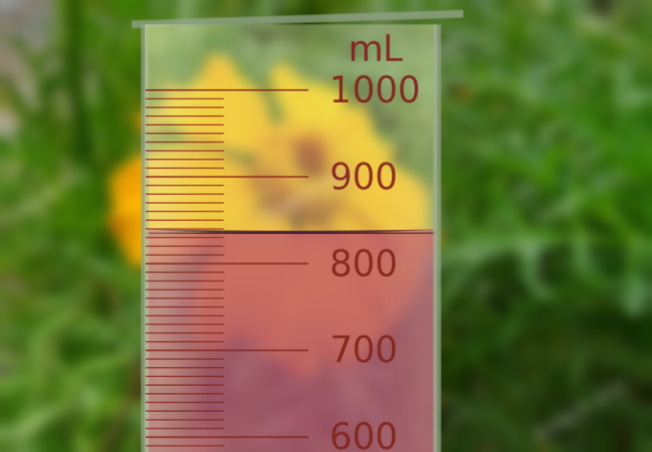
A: 835; mL
